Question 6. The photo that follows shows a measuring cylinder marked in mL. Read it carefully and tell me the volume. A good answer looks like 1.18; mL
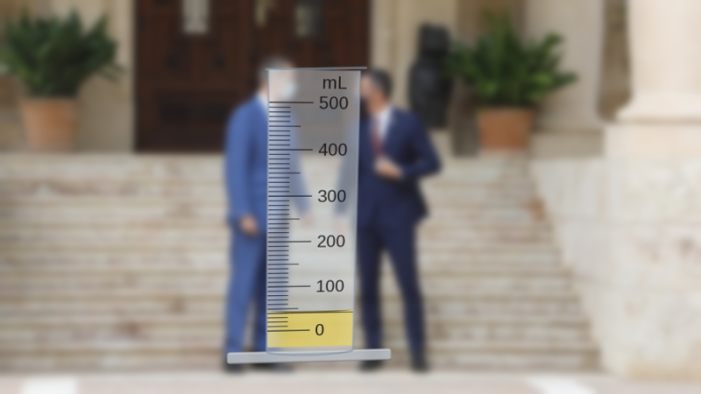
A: 40; mL
